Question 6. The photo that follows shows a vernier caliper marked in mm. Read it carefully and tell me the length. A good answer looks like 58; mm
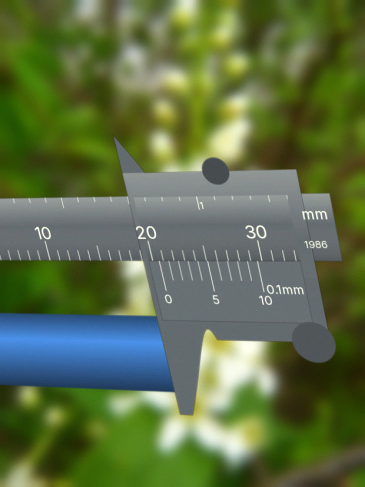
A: 20.6; mm
